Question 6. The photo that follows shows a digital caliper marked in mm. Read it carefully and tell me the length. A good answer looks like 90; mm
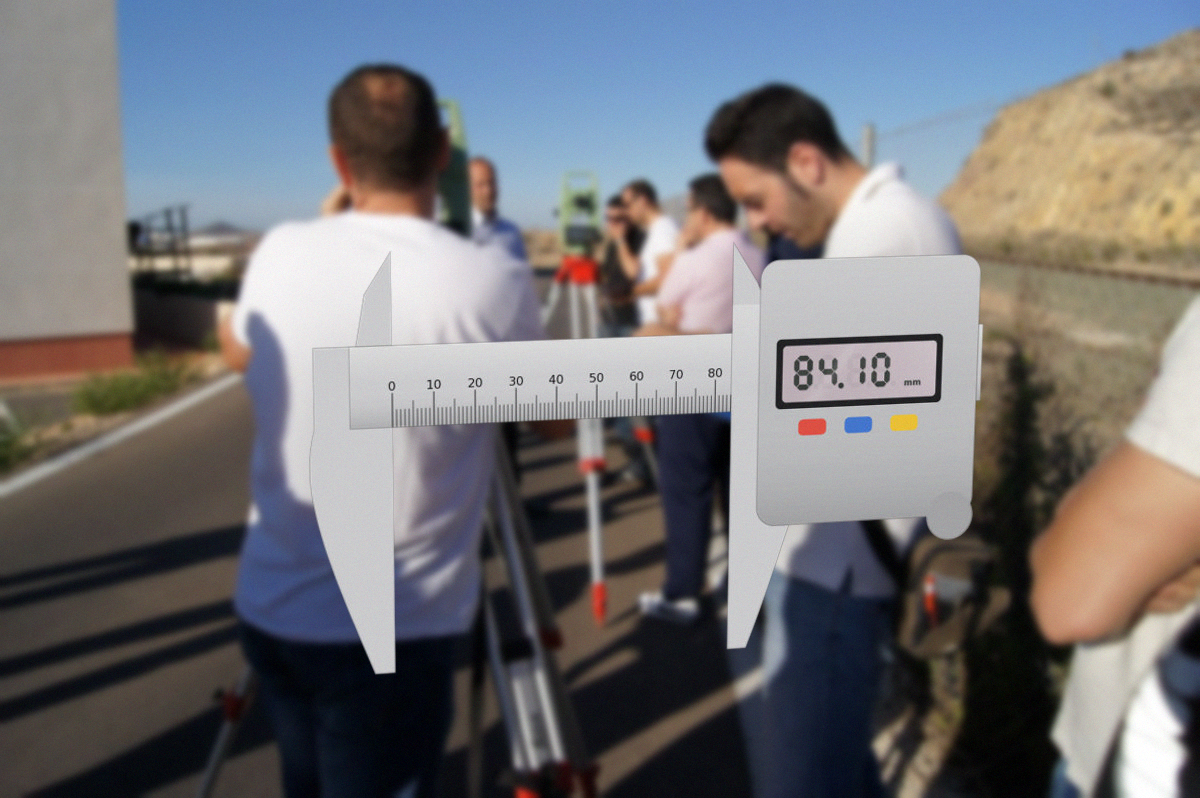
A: 84.10; mm
